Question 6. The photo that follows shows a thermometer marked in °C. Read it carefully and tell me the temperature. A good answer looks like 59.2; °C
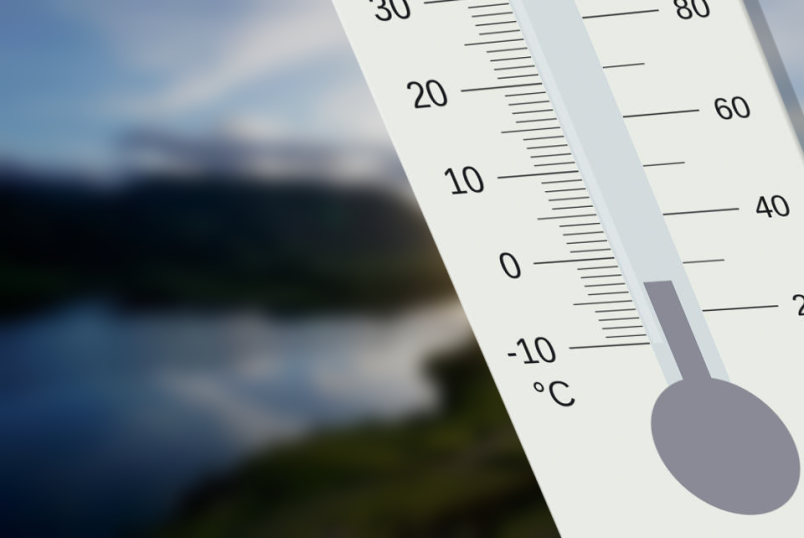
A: -3; °C
